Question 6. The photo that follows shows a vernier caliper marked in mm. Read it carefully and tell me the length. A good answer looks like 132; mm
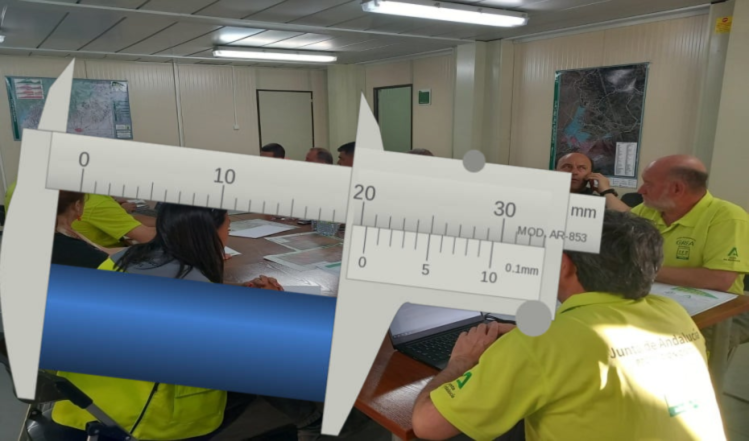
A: 20.4; mm
